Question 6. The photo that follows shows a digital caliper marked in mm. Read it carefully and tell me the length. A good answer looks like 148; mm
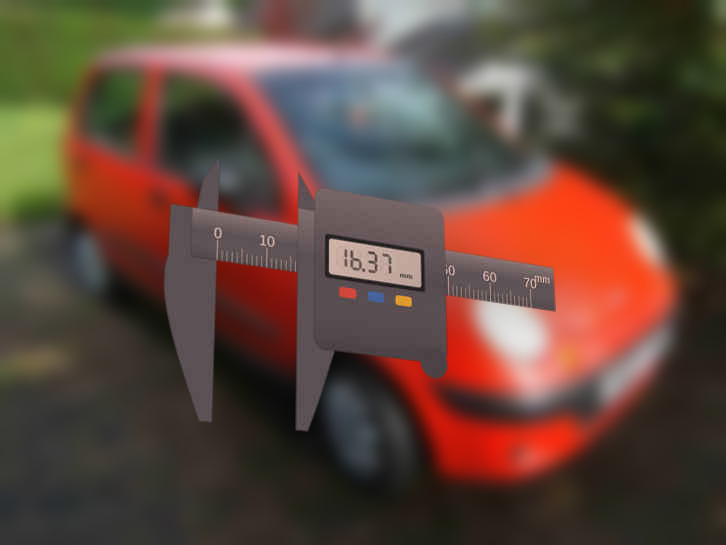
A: 16.37; mm
